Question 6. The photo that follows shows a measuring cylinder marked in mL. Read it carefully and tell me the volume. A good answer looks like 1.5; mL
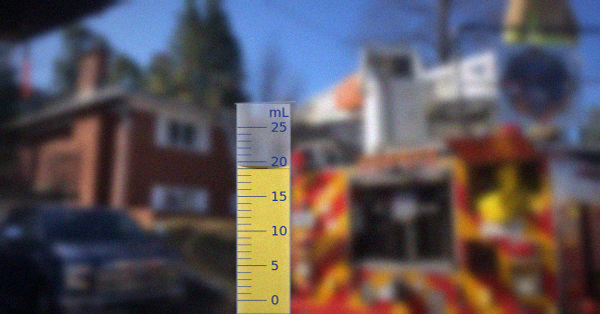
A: 19; mL
